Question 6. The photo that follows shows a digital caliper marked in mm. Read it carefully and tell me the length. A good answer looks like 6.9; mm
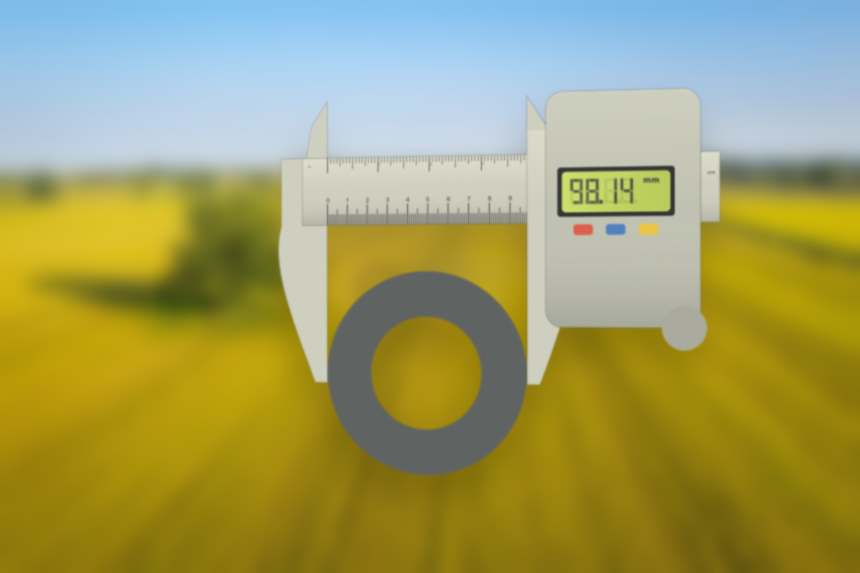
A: 98.14; mm
